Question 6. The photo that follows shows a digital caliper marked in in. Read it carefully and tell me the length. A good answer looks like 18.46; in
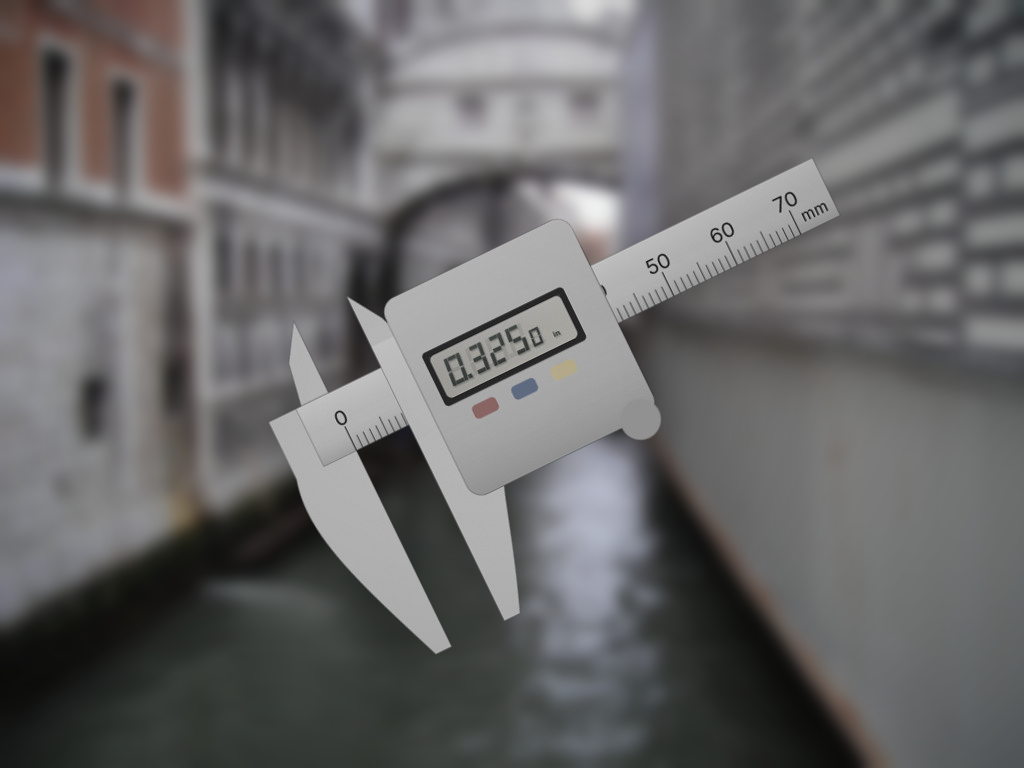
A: 0.3250; in
